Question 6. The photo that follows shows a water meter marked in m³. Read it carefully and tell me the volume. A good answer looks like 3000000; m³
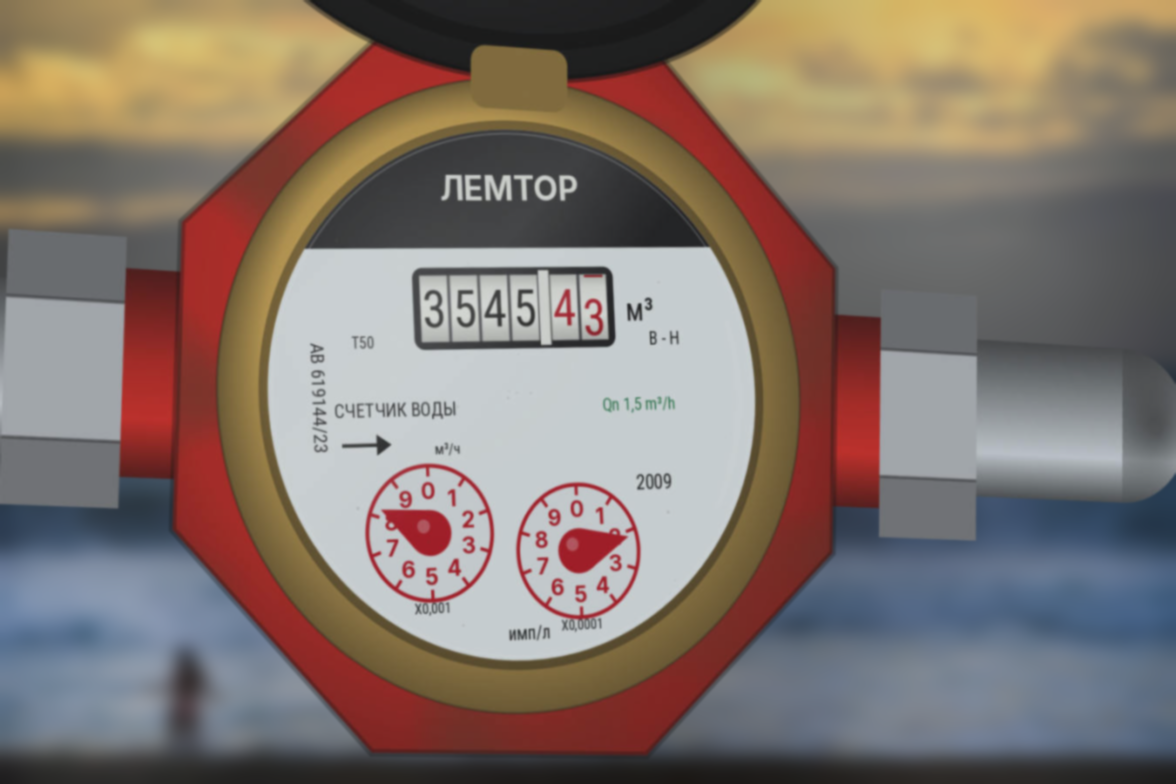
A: 3545.4282; m³
